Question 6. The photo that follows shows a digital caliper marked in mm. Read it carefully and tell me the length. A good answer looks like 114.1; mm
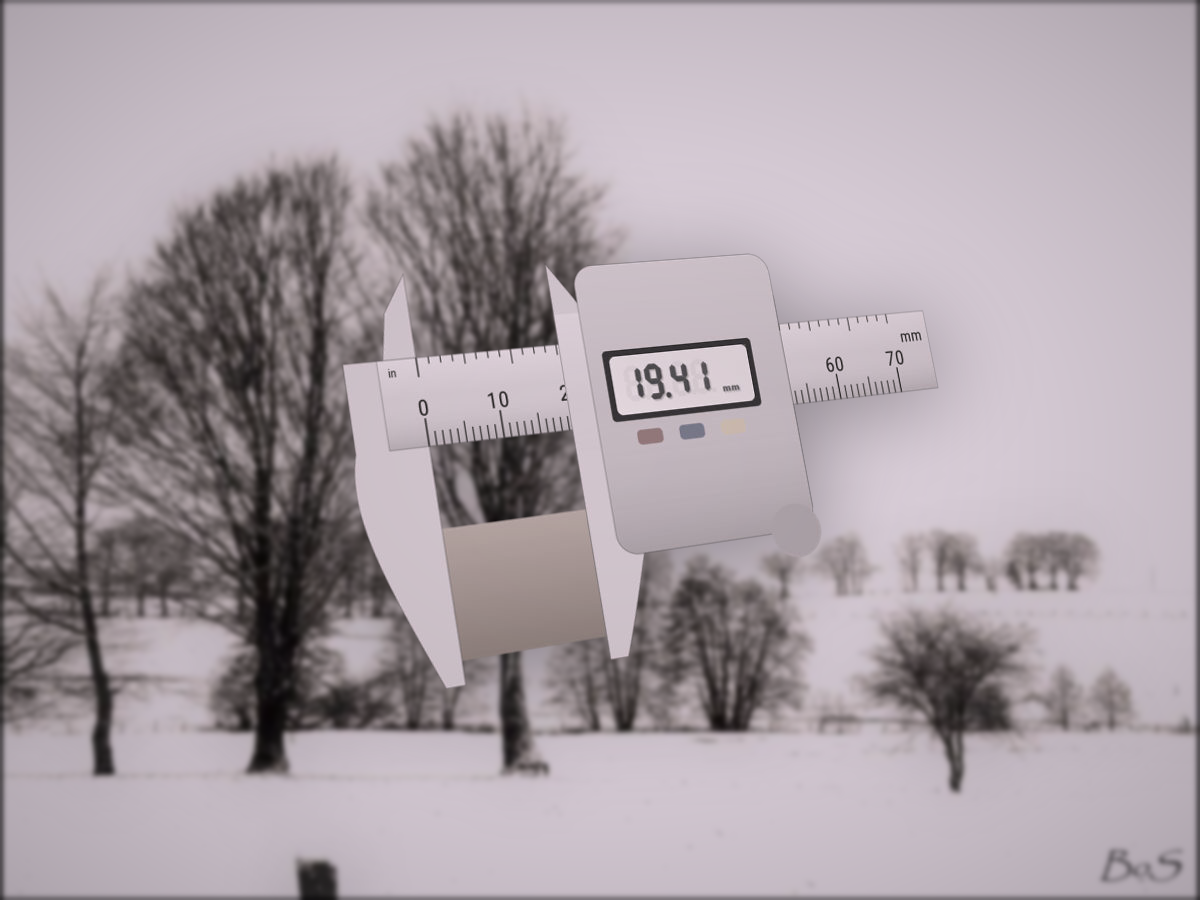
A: 19.41; mm
